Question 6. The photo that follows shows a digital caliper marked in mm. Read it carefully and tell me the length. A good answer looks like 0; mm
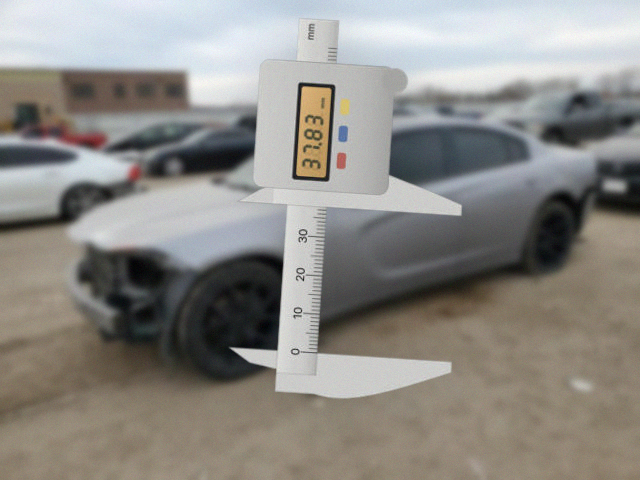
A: 37.83; mm
